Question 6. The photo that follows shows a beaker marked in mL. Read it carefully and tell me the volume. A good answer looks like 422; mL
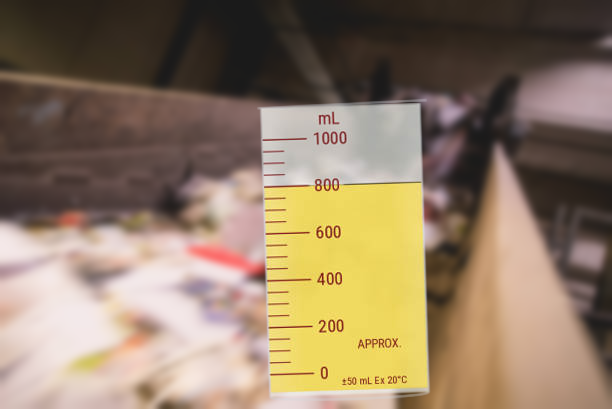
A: 800; mL
